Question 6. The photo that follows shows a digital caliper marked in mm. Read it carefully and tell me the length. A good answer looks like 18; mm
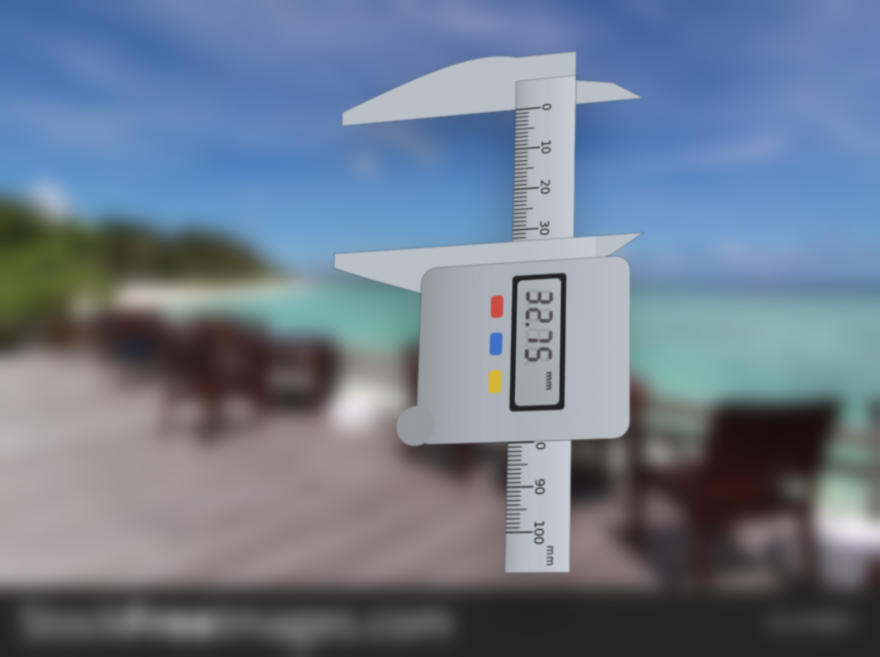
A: 32.75; mm
